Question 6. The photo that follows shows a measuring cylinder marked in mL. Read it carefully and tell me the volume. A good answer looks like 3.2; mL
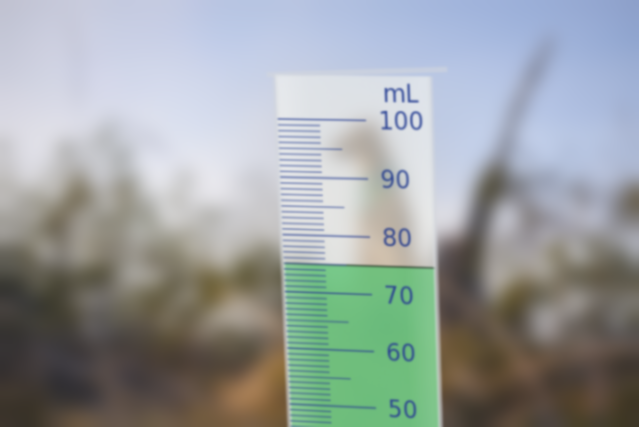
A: 75; mL
